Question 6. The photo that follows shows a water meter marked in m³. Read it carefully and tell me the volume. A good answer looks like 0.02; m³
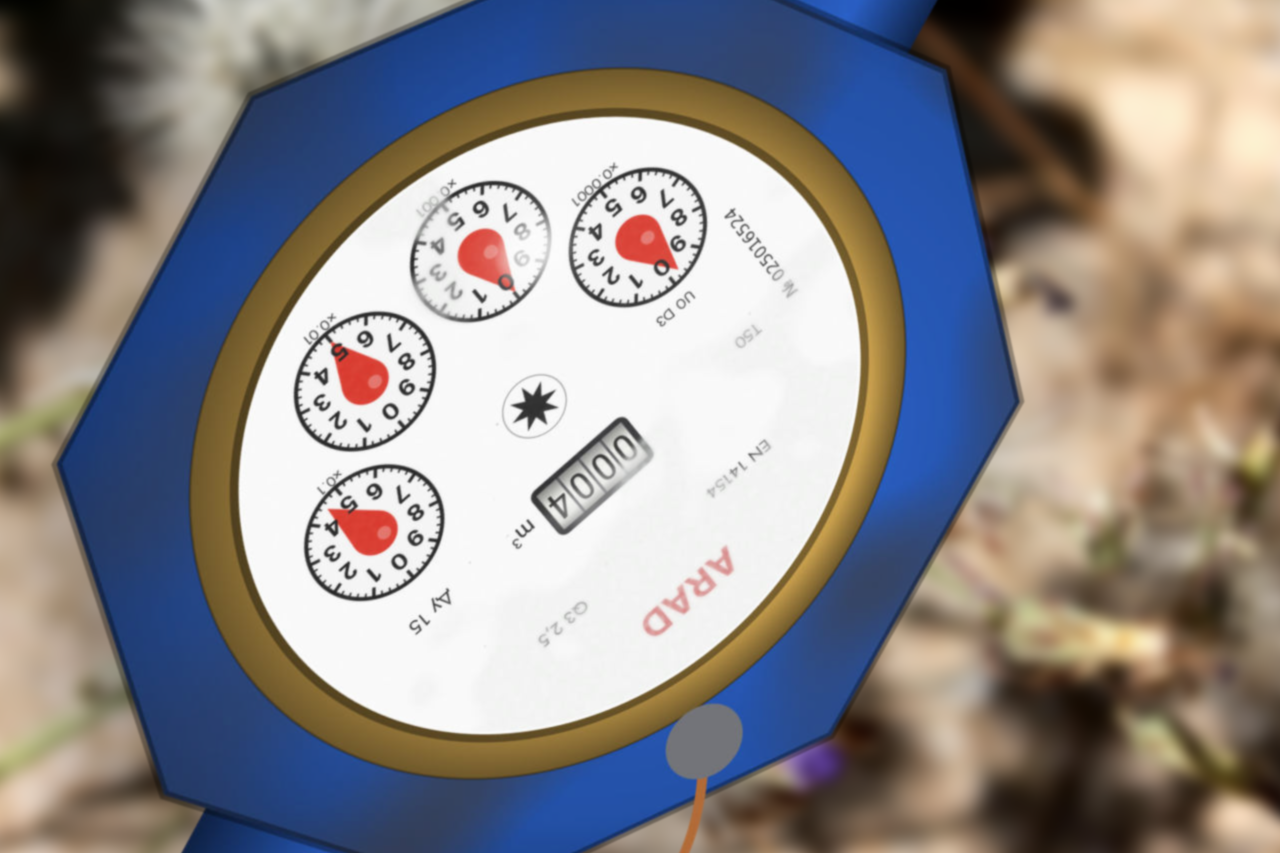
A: 4.4499; m³
